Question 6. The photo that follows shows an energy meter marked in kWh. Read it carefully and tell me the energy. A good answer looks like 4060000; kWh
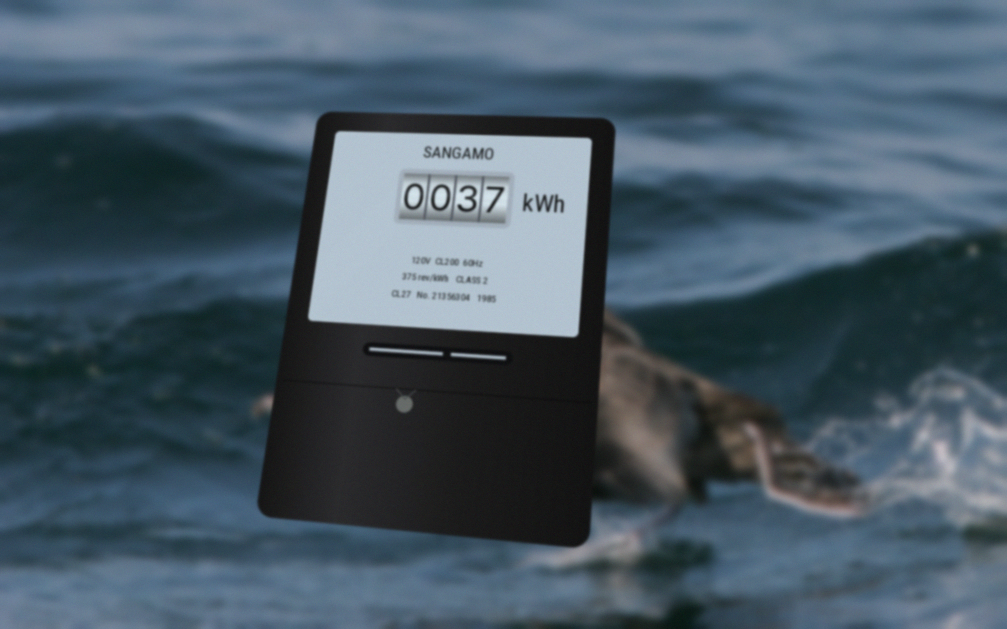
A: 37; kWh
